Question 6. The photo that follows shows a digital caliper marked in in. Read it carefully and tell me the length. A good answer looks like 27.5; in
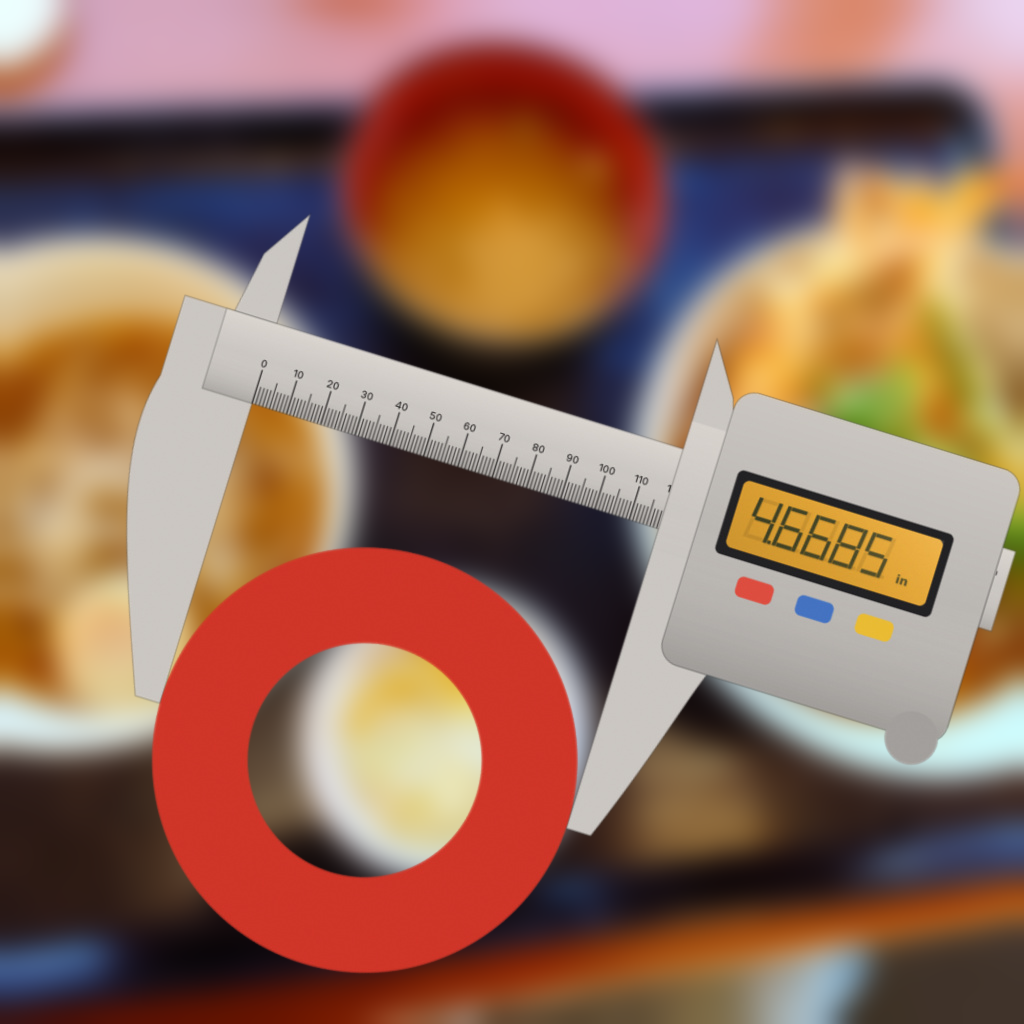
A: 4.6685; in
